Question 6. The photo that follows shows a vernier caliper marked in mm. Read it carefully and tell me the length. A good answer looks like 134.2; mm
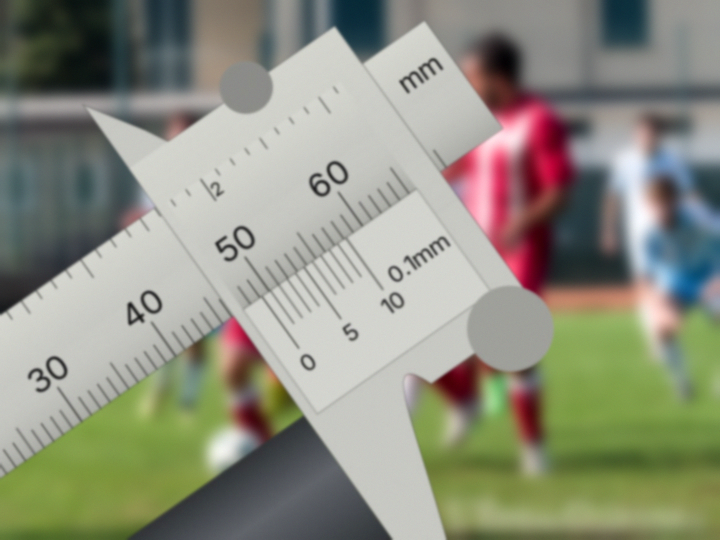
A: 49.2; mm
